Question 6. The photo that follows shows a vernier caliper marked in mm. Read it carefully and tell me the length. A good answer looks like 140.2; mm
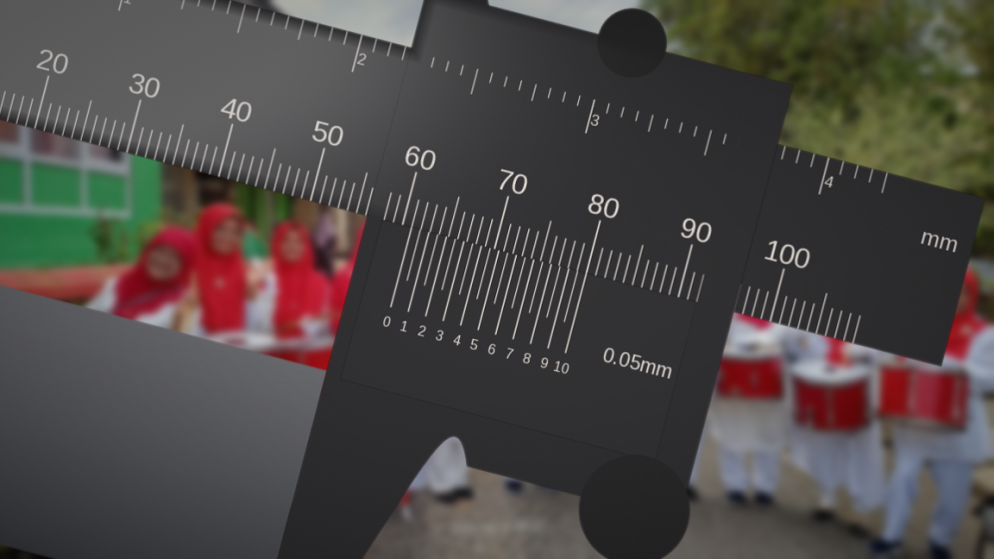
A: 61.0; mm
